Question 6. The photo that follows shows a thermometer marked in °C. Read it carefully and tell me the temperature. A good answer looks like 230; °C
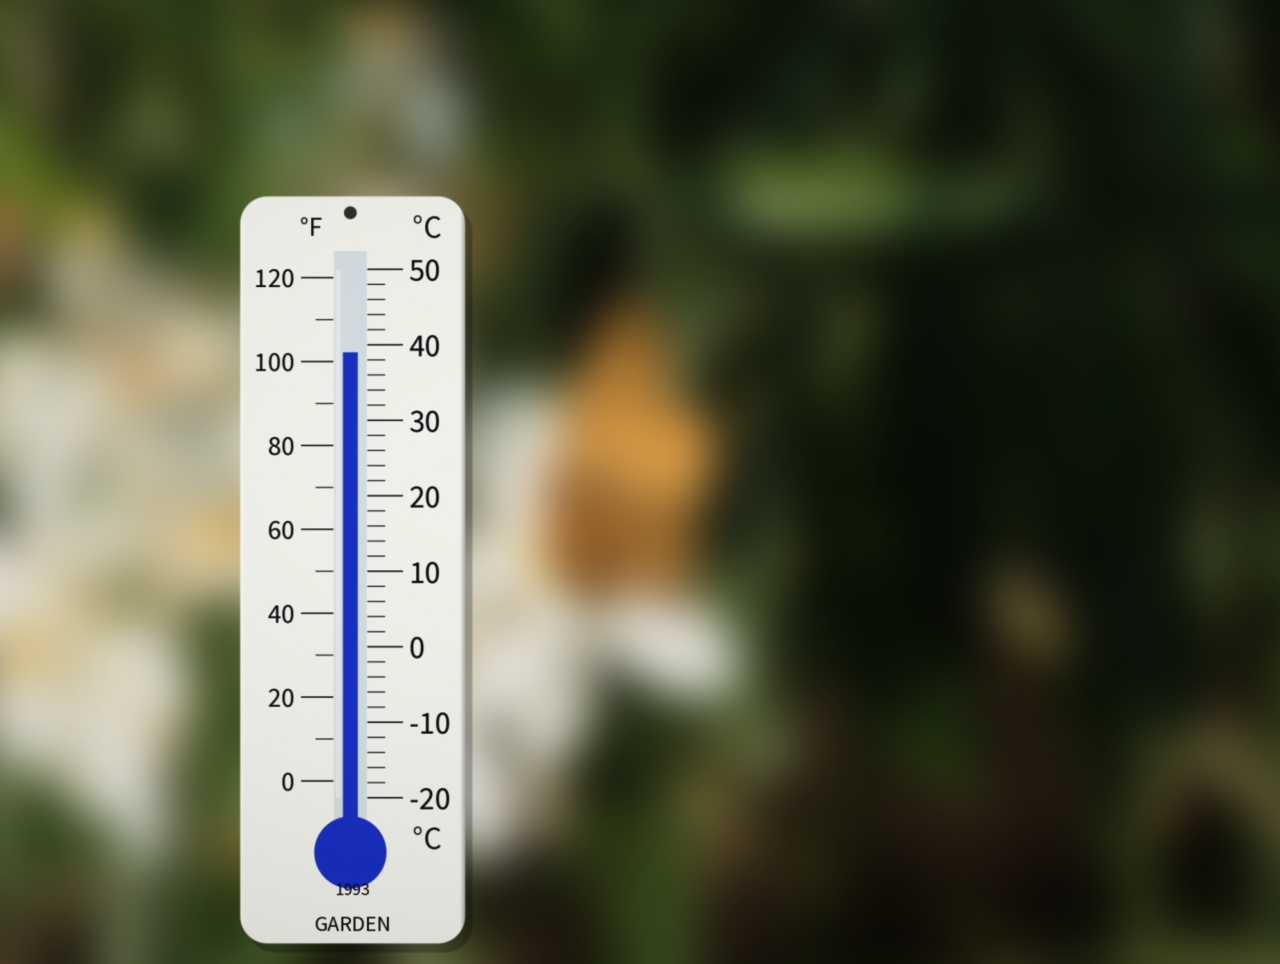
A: 39; °C
